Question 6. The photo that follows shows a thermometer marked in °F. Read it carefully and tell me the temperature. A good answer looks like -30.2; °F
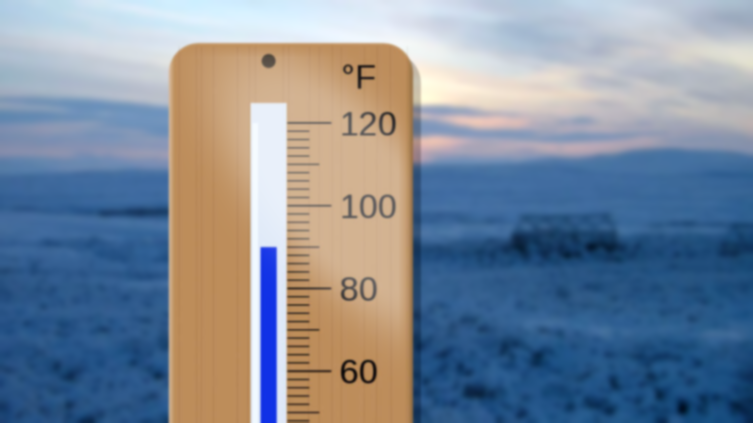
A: 90; °F
